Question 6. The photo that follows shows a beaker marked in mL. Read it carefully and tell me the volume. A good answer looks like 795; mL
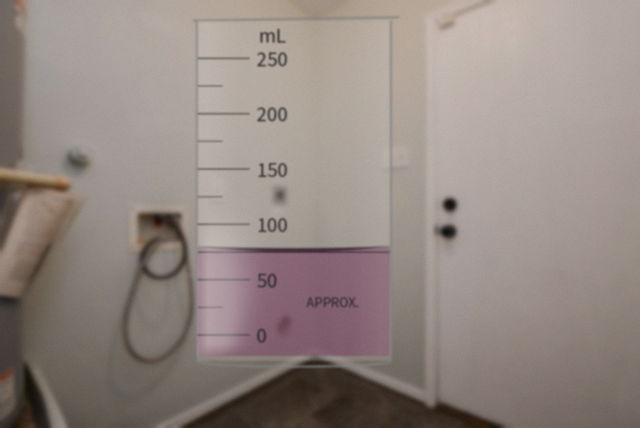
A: 75; mL
